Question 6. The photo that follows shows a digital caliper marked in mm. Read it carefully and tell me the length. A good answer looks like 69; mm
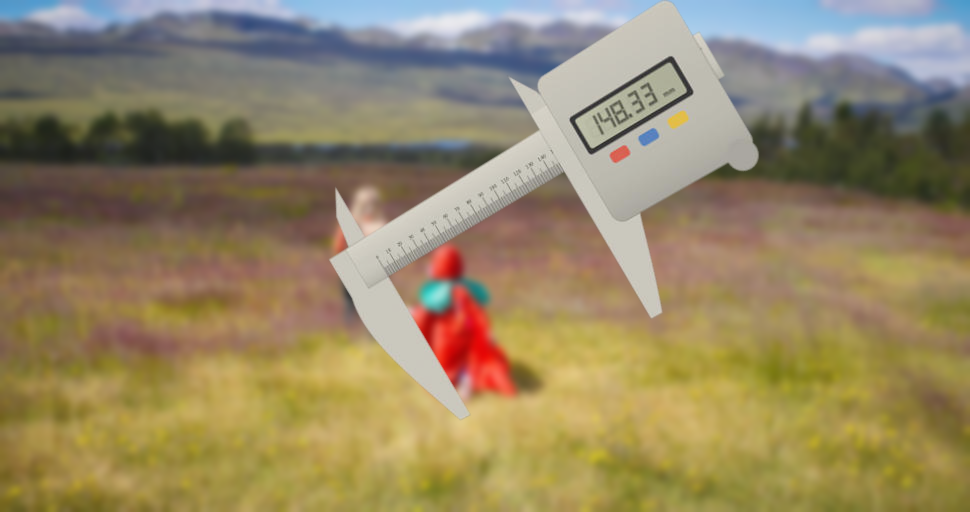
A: 148.33; mm
